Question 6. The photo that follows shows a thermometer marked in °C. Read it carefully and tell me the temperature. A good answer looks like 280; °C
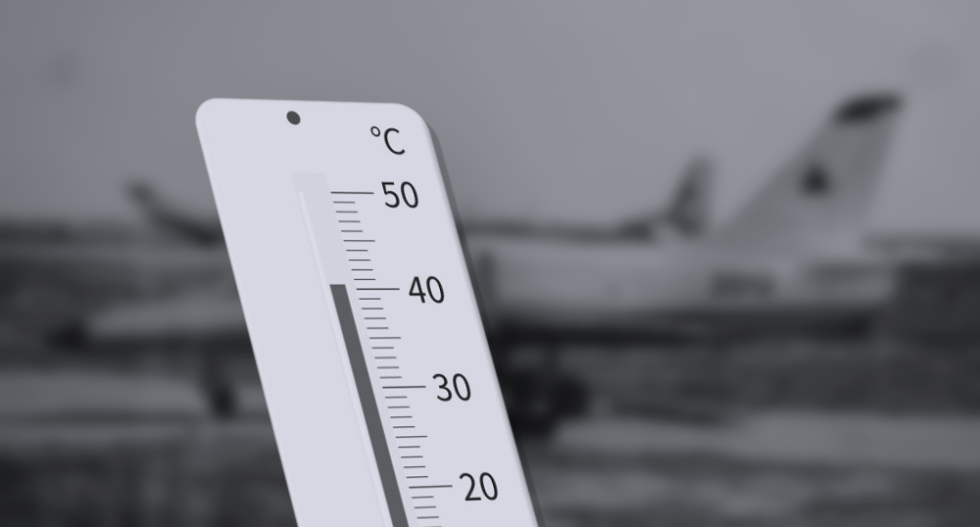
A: 40.5; °C
